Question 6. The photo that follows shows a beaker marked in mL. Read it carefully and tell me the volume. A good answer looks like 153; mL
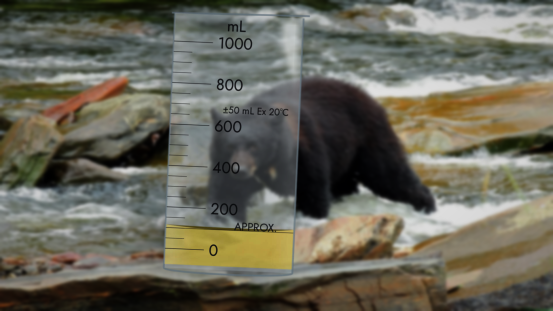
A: 100; mL
